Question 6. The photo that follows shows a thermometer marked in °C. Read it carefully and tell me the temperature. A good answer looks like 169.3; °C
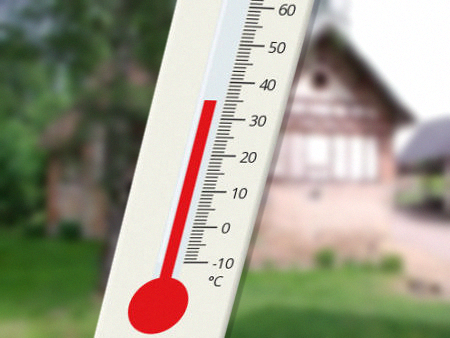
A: 35; °C
